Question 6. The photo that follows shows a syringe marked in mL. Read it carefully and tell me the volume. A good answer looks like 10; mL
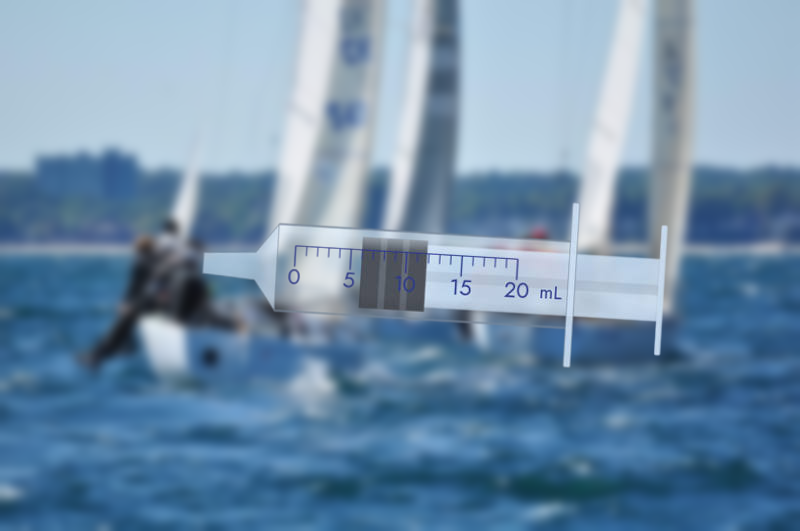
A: 6; mL
